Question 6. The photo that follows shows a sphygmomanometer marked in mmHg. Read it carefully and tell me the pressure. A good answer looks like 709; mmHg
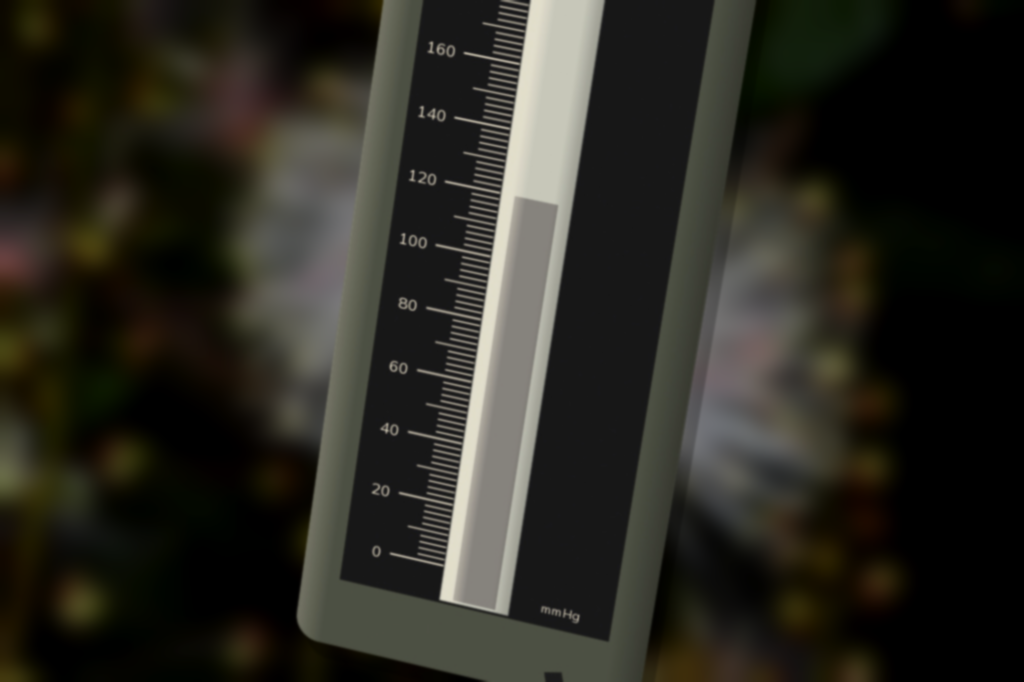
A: 120; mmHg
